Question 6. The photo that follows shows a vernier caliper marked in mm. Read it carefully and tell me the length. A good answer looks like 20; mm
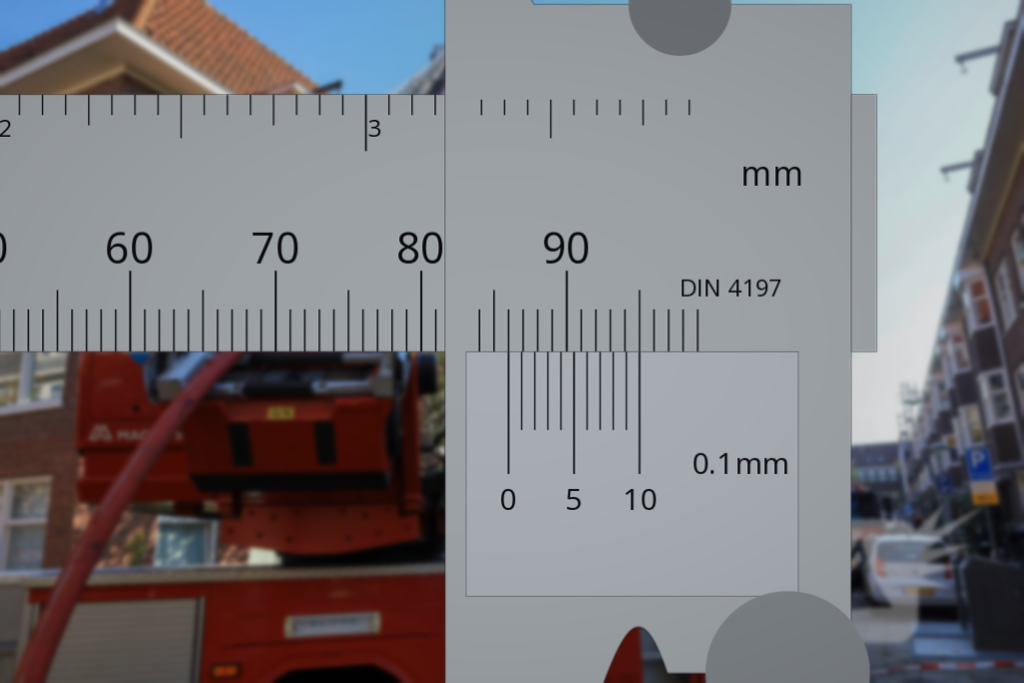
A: 86.0; mm
